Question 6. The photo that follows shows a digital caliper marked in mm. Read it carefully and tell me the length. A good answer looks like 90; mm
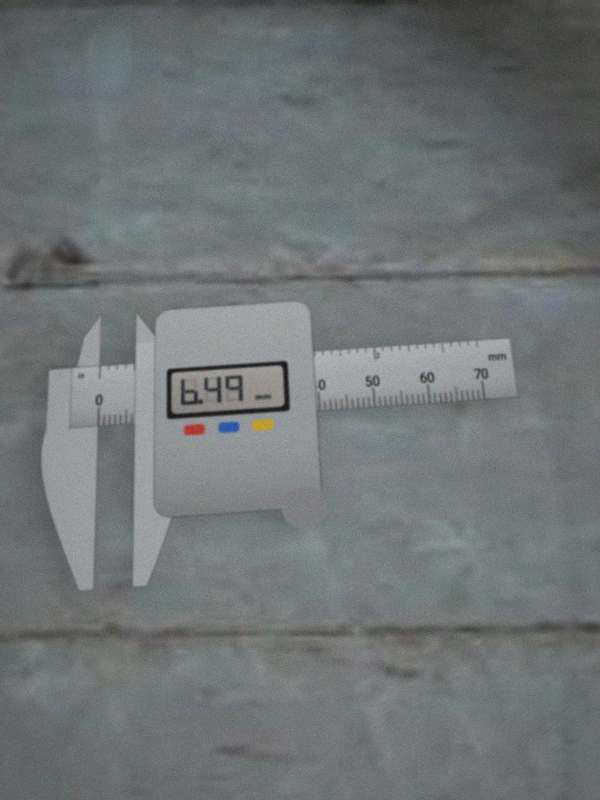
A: 6.49; mm
